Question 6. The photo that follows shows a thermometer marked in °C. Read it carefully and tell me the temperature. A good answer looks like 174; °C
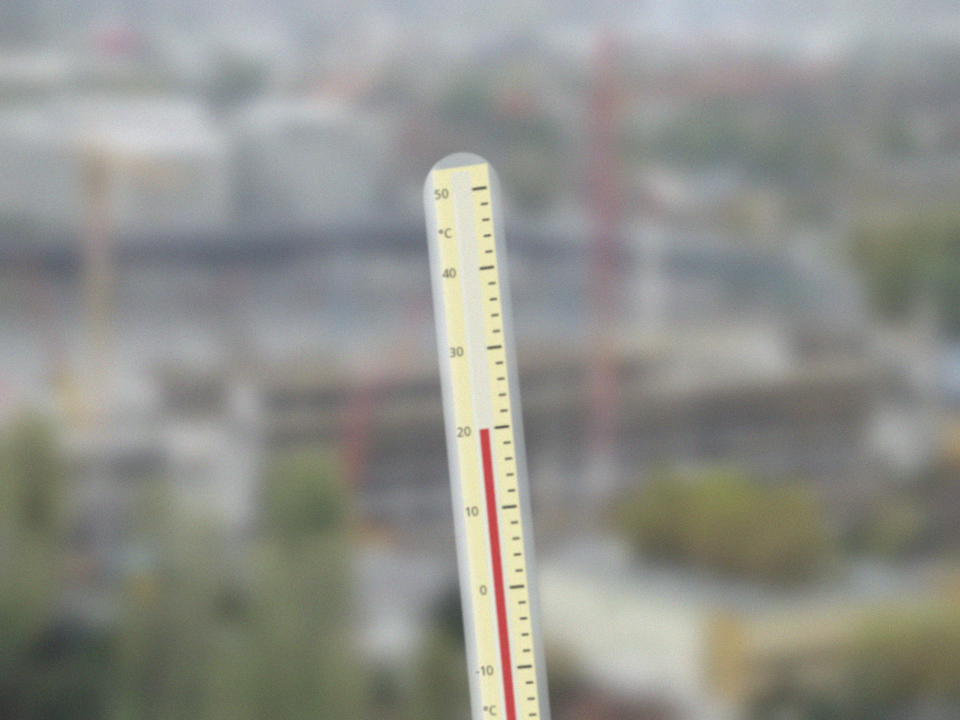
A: 20; °C
